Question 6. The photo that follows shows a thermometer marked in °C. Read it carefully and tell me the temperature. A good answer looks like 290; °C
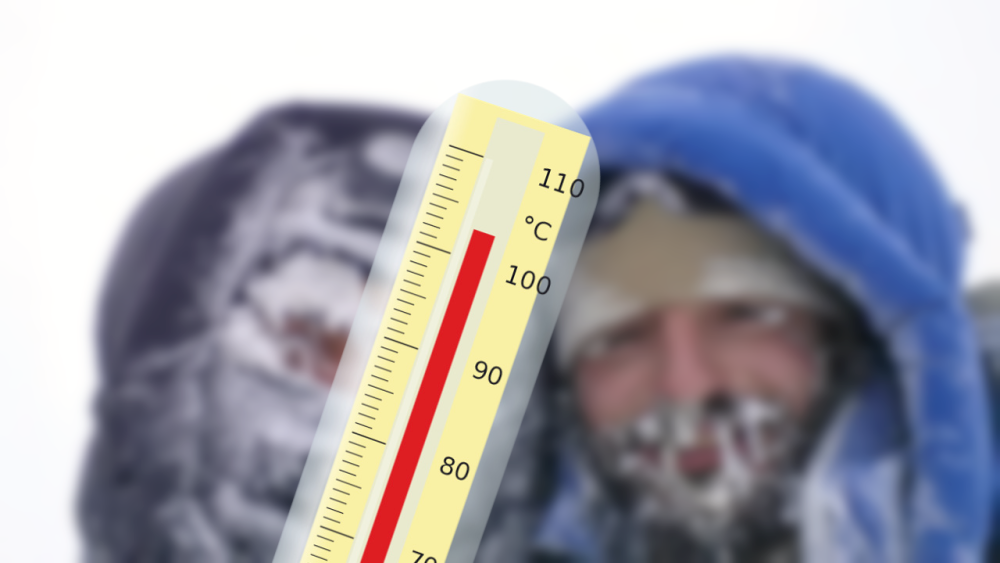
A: 103; °C
